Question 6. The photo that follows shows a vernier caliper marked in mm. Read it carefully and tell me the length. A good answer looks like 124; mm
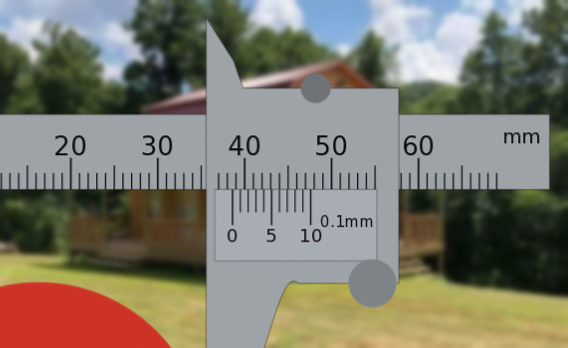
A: 38.6; mm
